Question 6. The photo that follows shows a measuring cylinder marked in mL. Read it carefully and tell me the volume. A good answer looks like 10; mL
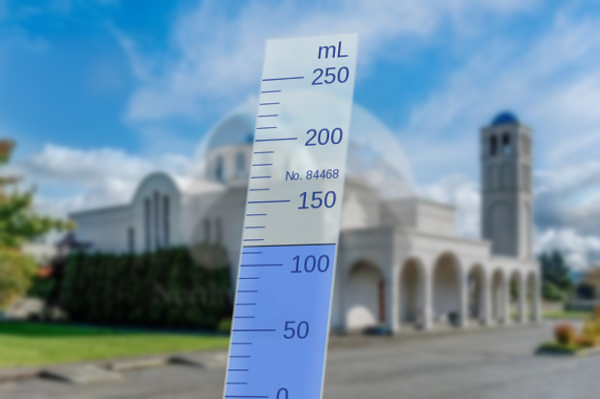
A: 115; mL
